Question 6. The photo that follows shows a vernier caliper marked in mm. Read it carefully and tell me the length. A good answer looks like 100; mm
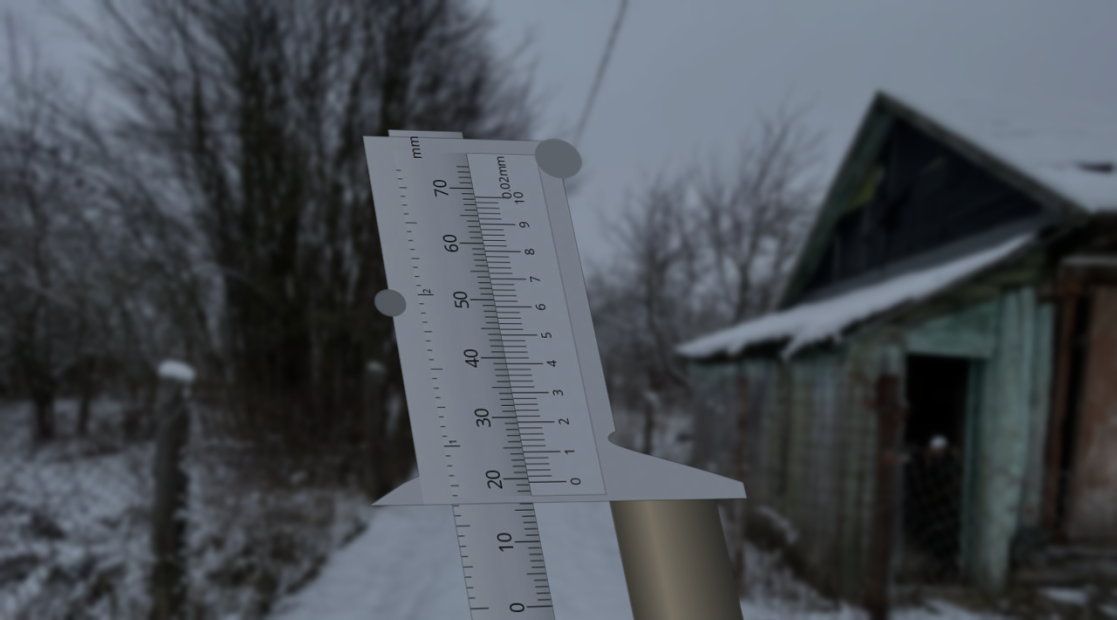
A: 19.4; mm
